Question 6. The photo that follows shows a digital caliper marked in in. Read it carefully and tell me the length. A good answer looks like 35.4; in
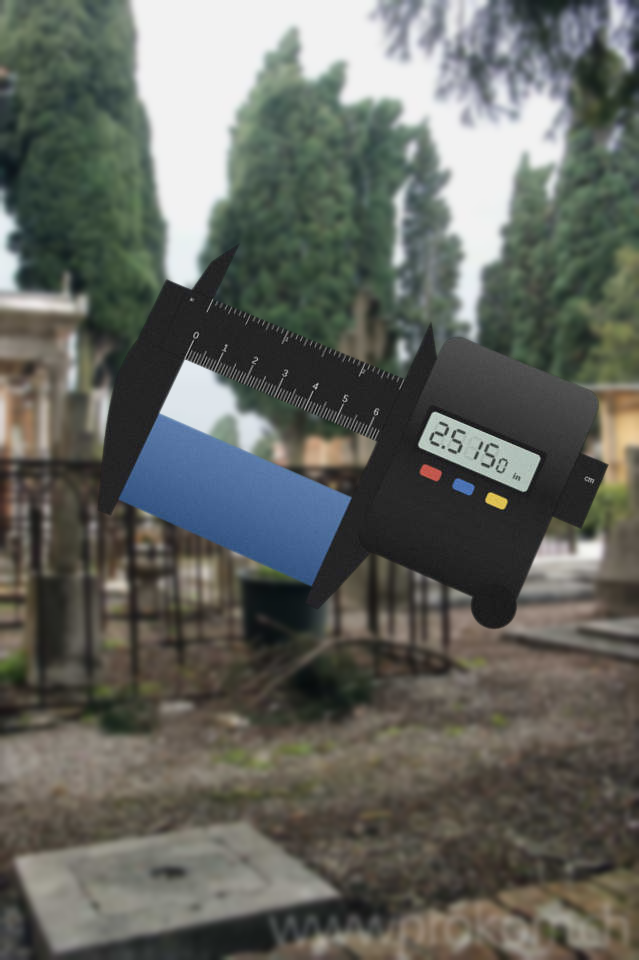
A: 2.5150; in
